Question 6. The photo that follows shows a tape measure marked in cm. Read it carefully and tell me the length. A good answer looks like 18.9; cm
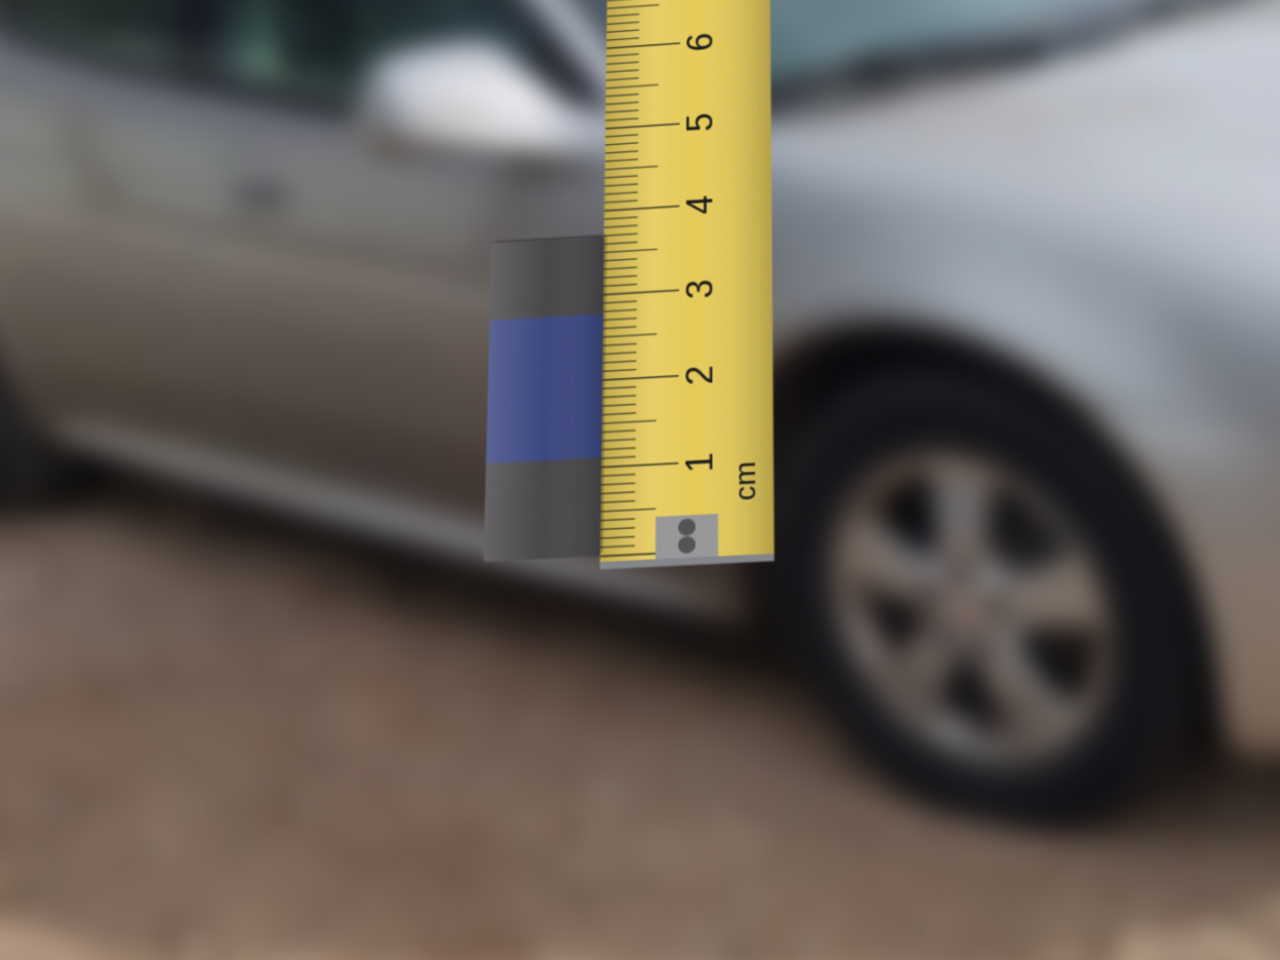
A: 3.7; cm
